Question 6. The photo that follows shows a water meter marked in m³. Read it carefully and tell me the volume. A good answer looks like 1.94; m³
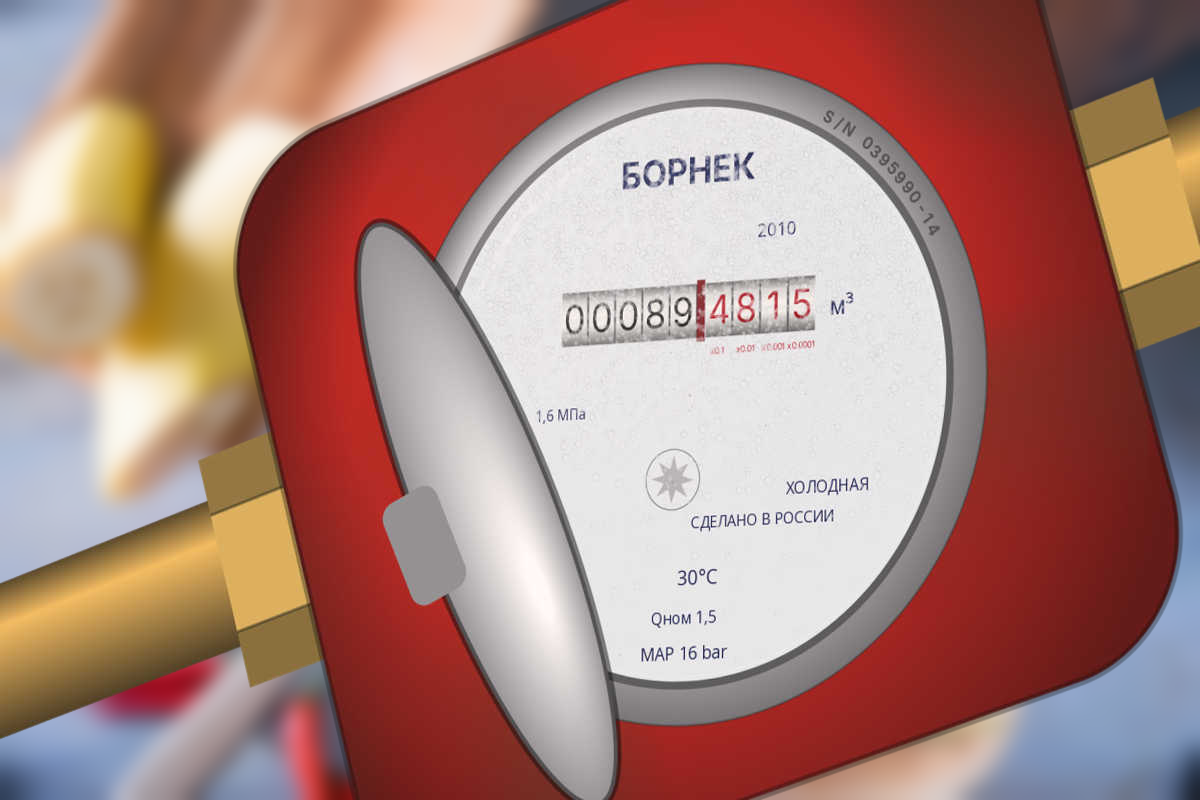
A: 89.4815; m³
